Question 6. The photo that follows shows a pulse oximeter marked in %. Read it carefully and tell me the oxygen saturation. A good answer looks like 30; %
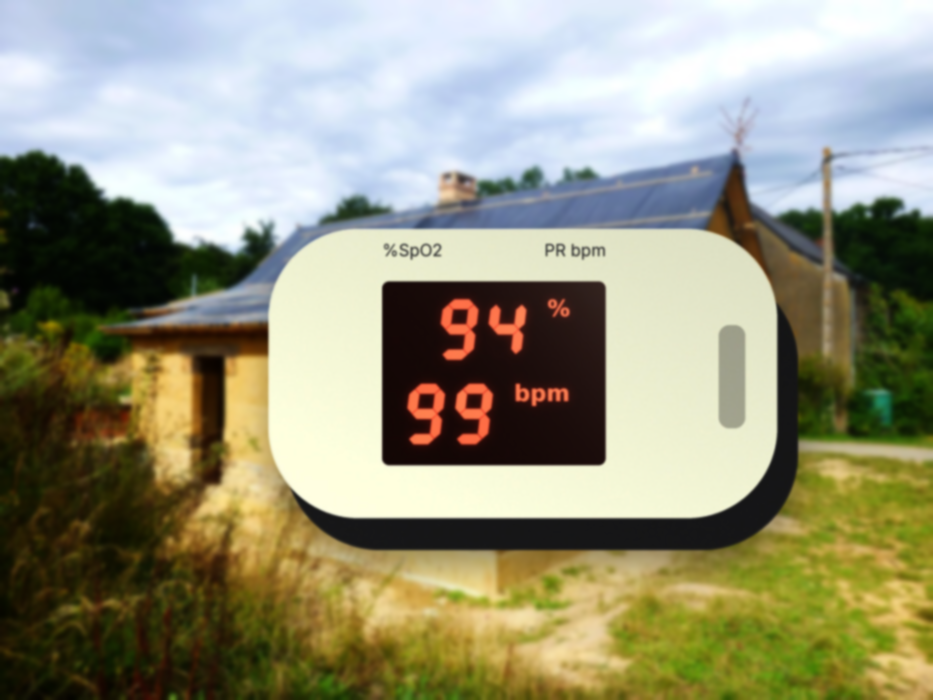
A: 94; %
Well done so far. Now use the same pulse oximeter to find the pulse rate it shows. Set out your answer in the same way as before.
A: 99; bpm
